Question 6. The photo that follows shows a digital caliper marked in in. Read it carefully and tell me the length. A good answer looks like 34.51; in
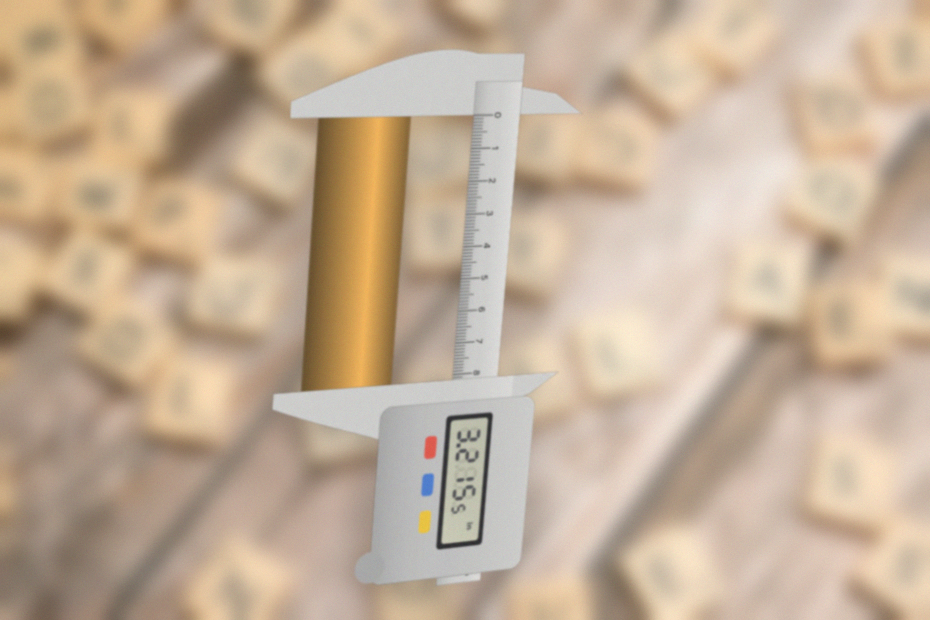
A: 3.2155; in
